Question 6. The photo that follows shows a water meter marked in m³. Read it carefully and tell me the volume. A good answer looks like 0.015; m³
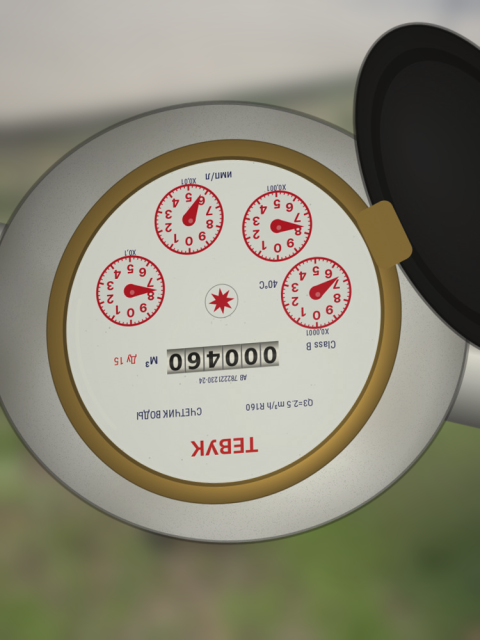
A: 460.7576; m³
